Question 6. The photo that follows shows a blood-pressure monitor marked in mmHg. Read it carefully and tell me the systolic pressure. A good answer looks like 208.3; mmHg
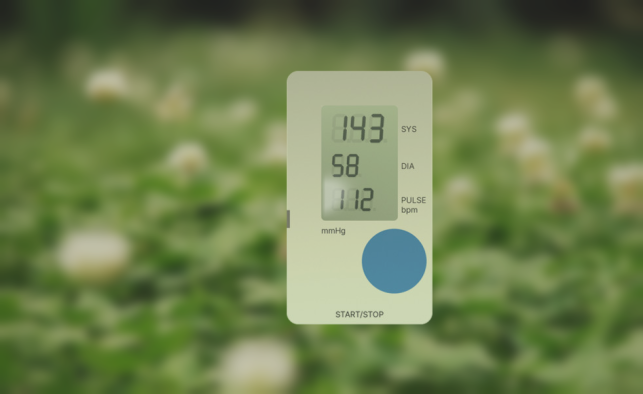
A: 143; mmHg
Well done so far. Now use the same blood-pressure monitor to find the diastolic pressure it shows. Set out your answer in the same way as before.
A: 58; mmHg
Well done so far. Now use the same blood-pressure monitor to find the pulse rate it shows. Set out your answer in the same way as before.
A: 112; bpm
